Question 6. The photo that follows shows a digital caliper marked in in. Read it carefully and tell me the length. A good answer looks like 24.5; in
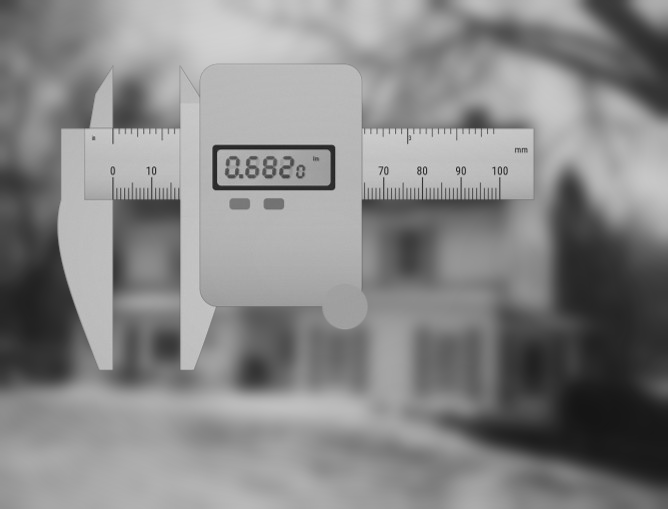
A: 0.6820; in
